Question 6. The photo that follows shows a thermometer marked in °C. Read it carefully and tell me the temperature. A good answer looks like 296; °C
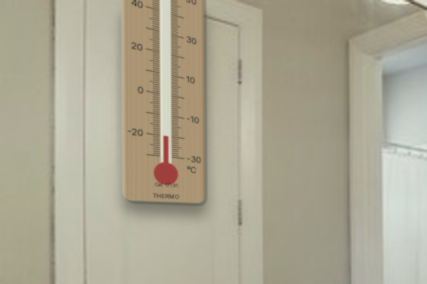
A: -20; °C
